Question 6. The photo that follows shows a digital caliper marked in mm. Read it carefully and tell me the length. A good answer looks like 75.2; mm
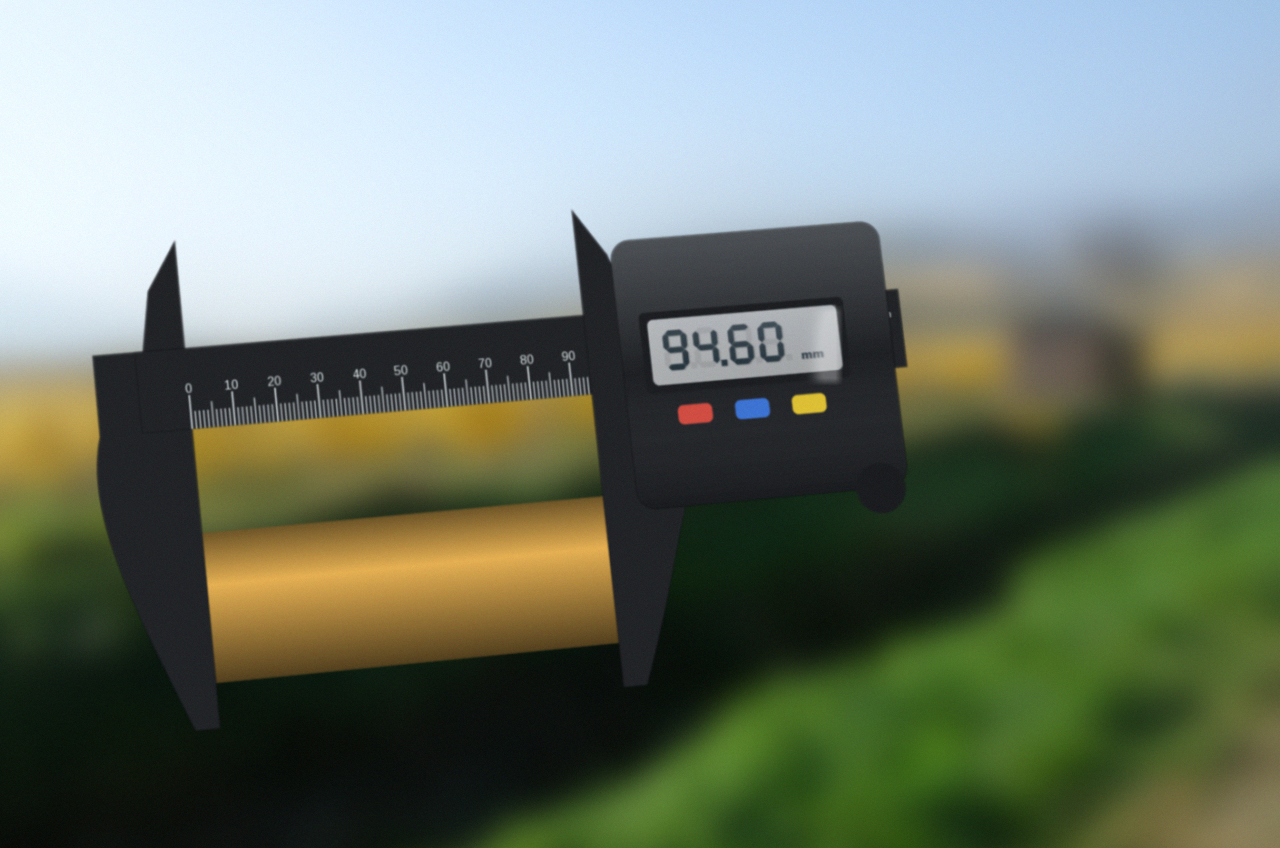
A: 94.60; mm
